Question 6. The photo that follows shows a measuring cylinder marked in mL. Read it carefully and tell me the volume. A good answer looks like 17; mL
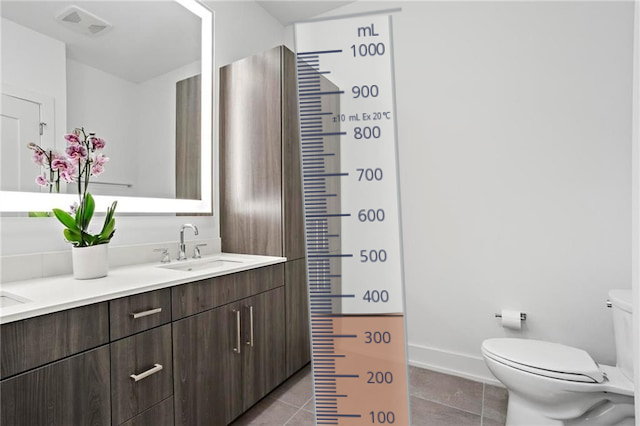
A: 350; mL
